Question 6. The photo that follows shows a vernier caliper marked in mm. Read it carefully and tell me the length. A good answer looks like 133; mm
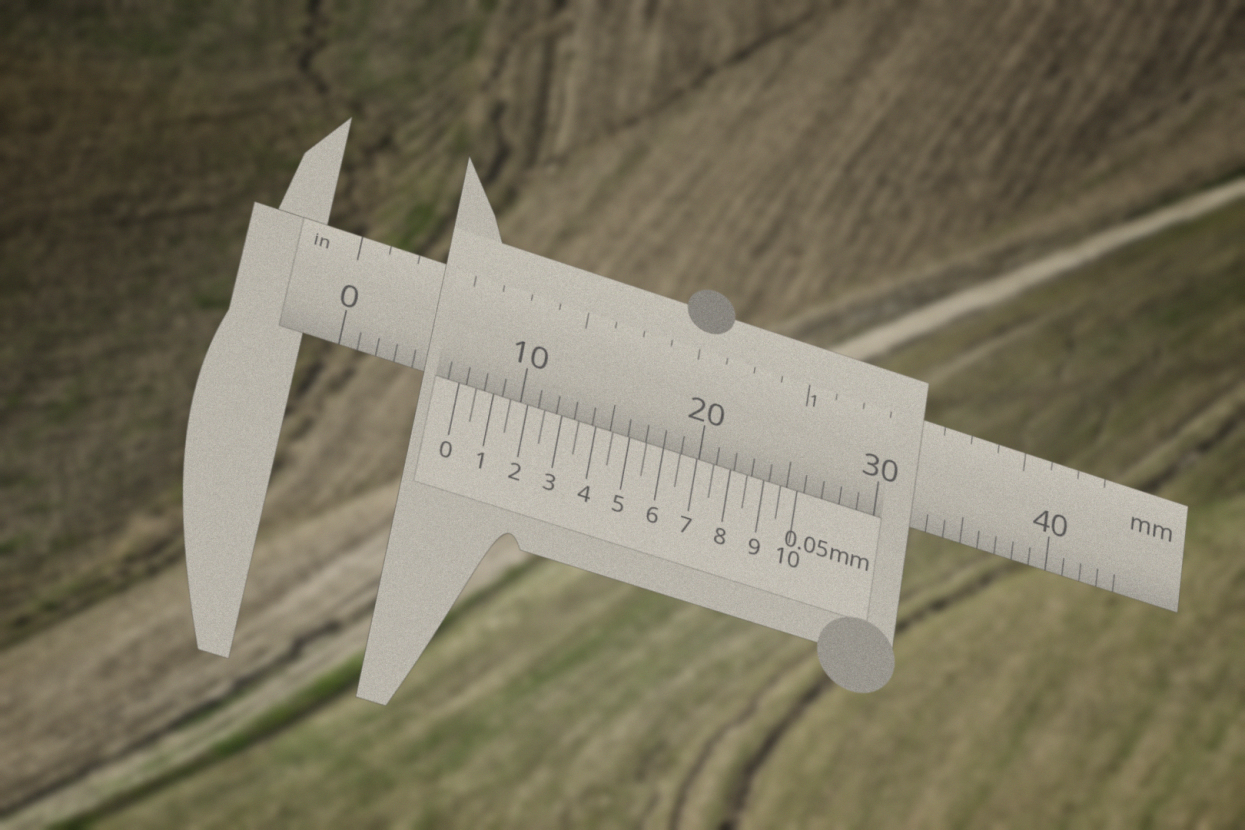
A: 6.6; mm
